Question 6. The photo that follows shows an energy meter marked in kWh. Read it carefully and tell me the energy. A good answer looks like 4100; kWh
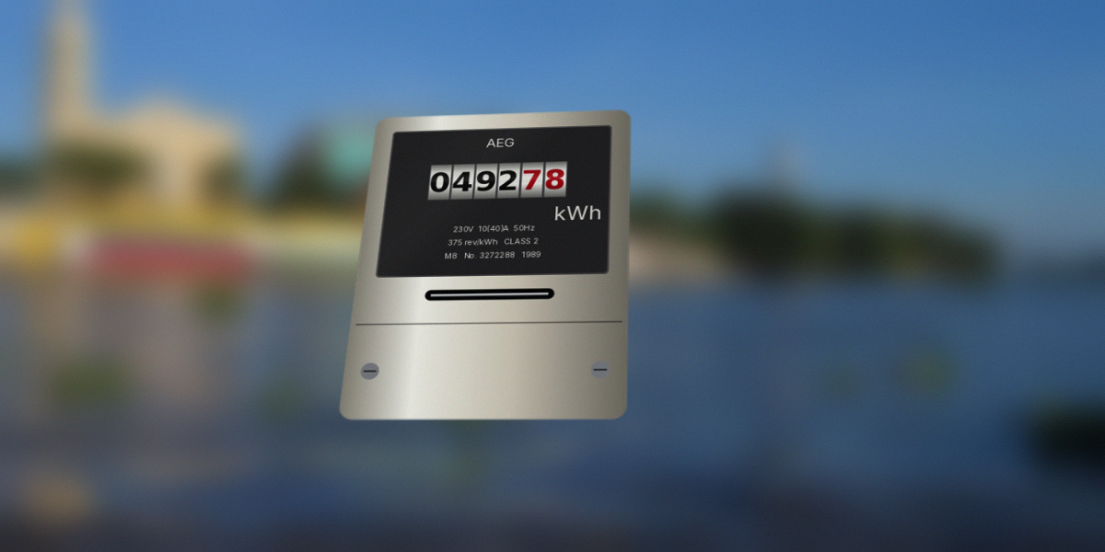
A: 492.78; kWh
